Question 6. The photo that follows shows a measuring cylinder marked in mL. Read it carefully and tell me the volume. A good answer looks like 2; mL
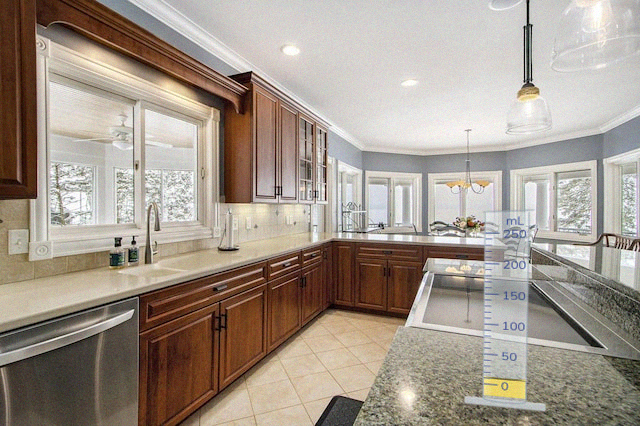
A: 10; mL
